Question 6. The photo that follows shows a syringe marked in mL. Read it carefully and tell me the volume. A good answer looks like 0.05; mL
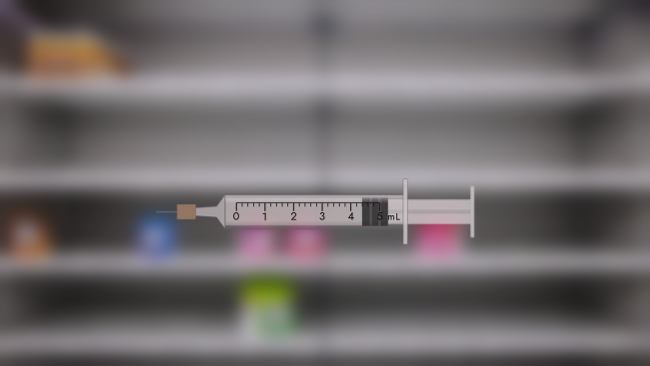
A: 4.4; mL
